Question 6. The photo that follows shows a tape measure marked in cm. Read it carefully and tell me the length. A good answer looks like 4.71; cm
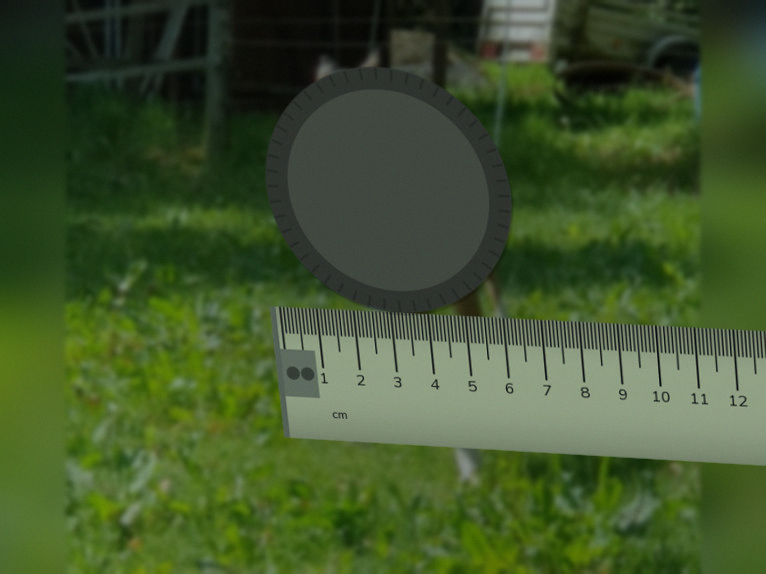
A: 6.5; cm
